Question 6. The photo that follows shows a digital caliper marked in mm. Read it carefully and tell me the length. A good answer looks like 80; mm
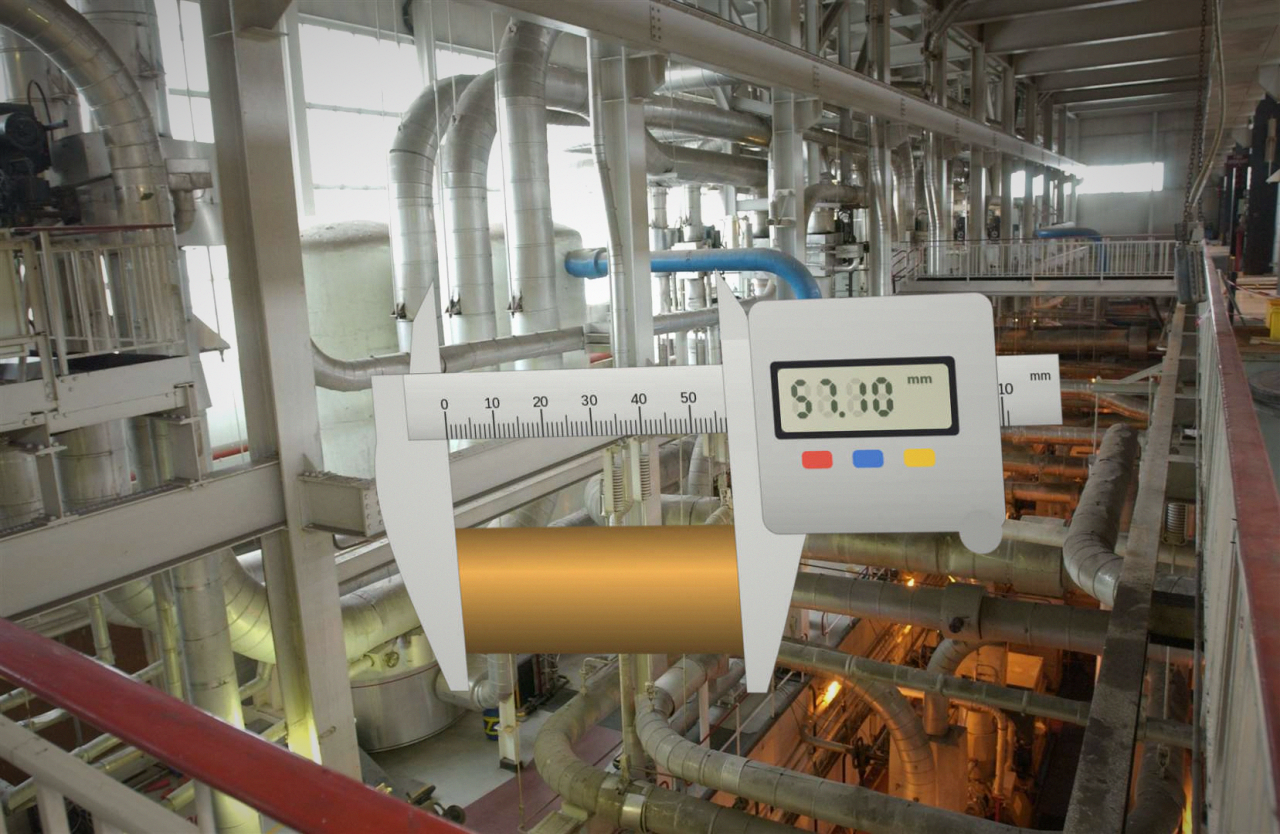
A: 57.10; mm
